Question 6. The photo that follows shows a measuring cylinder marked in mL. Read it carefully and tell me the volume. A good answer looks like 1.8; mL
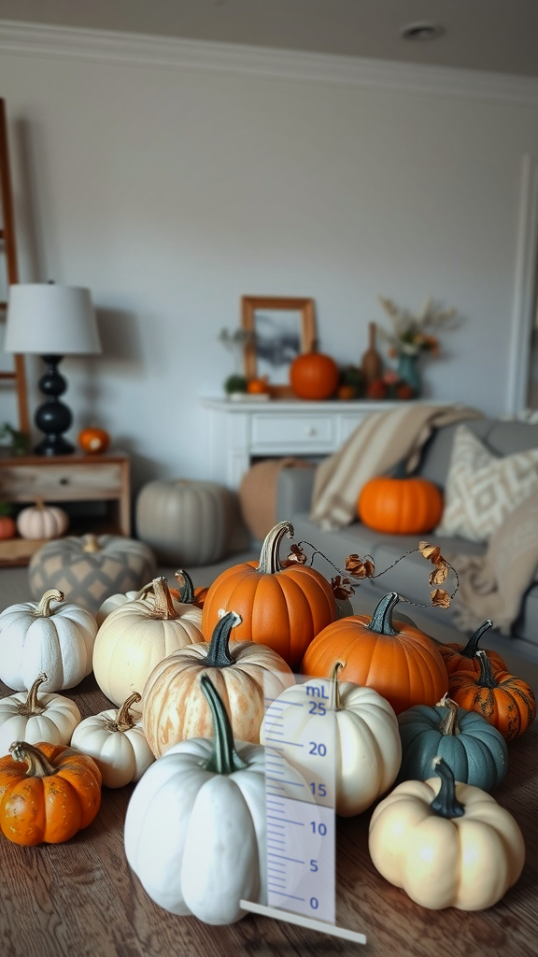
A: 13; mL
